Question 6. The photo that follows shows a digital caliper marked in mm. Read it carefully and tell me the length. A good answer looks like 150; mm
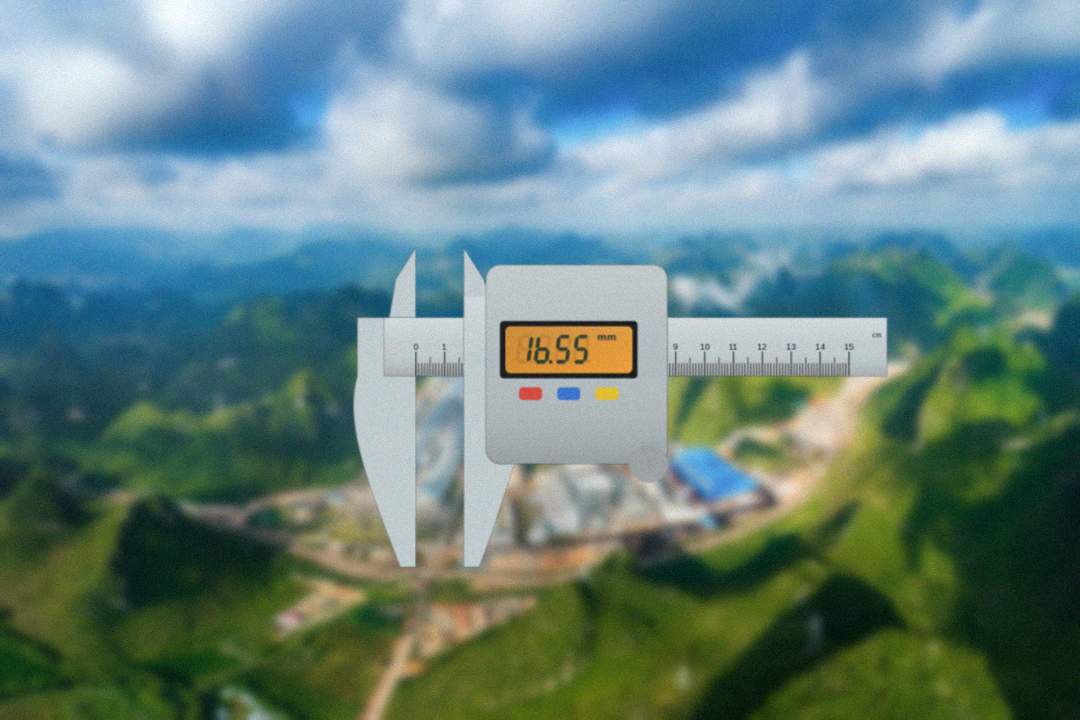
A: 16.55; mm
